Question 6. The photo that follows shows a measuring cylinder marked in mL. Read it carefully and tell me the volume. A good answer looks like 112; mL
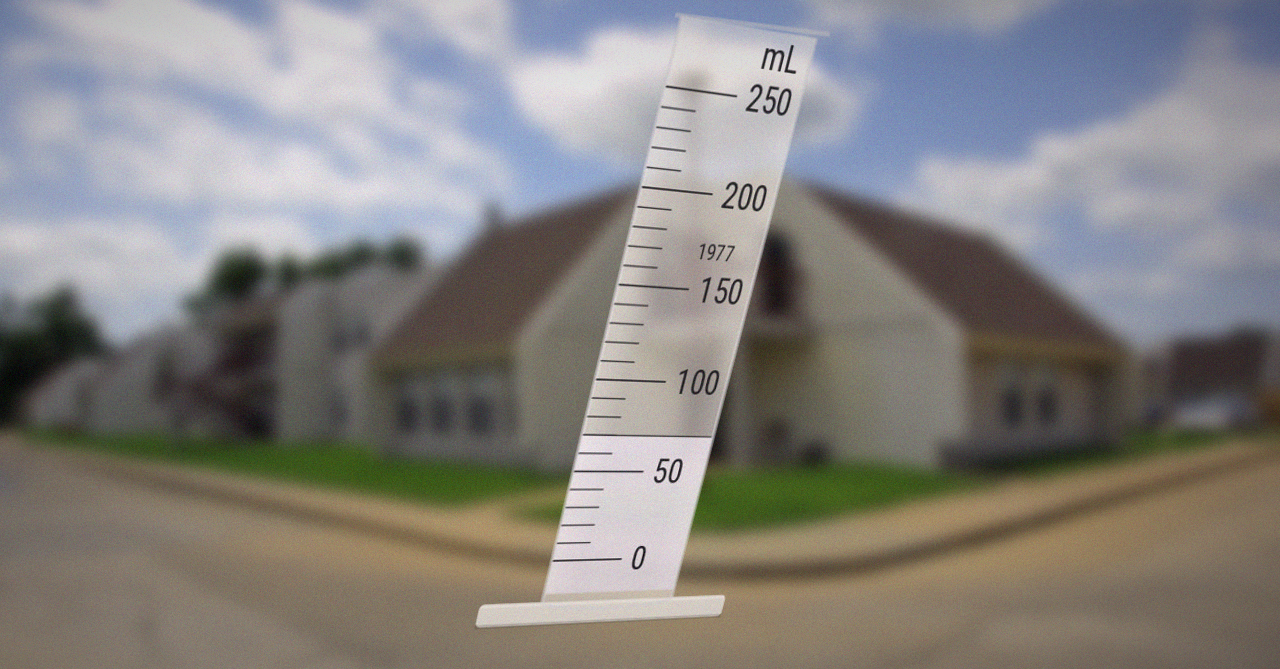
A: 70; mL
